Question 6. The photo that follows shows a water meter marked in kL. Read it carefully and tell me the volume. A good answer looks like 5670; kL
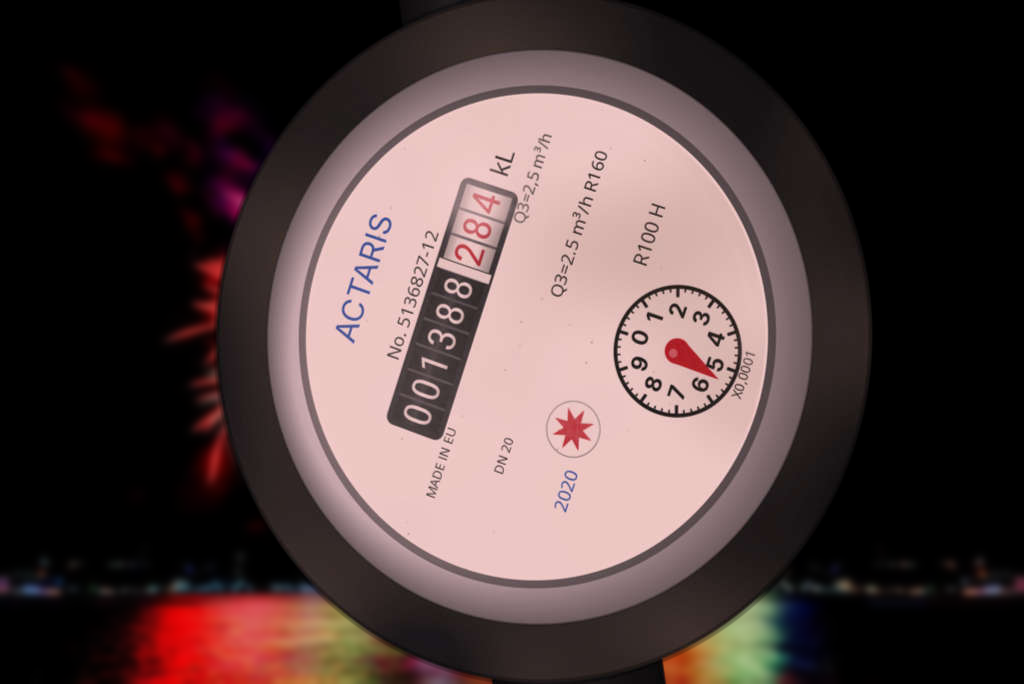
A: 1388.2845; kL
